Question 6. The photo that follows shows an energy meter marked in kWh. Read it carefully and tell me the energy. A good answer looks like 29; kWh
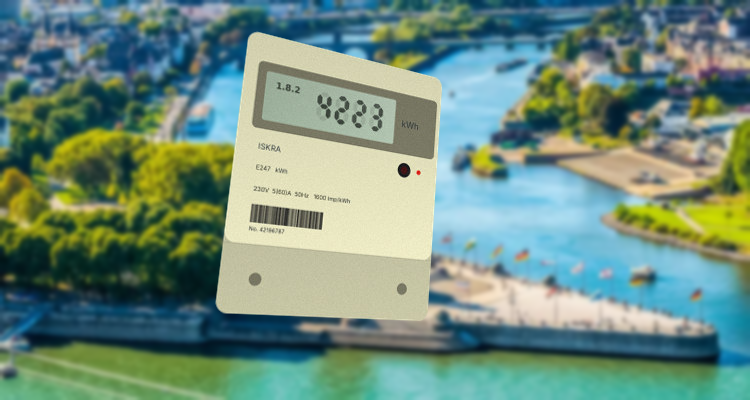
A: 4223; kWh
